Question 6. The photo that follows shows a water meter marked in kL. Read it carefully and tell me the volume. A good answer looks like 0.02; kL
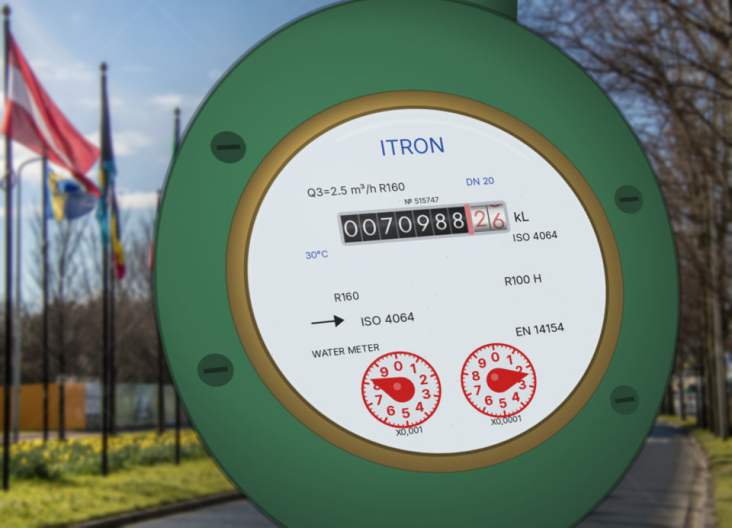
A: 70988.2582; kL
